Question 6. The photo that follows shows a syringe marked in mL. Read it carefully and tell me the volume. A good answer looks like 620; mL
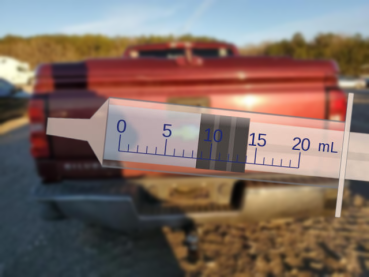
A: 8.5; mL
